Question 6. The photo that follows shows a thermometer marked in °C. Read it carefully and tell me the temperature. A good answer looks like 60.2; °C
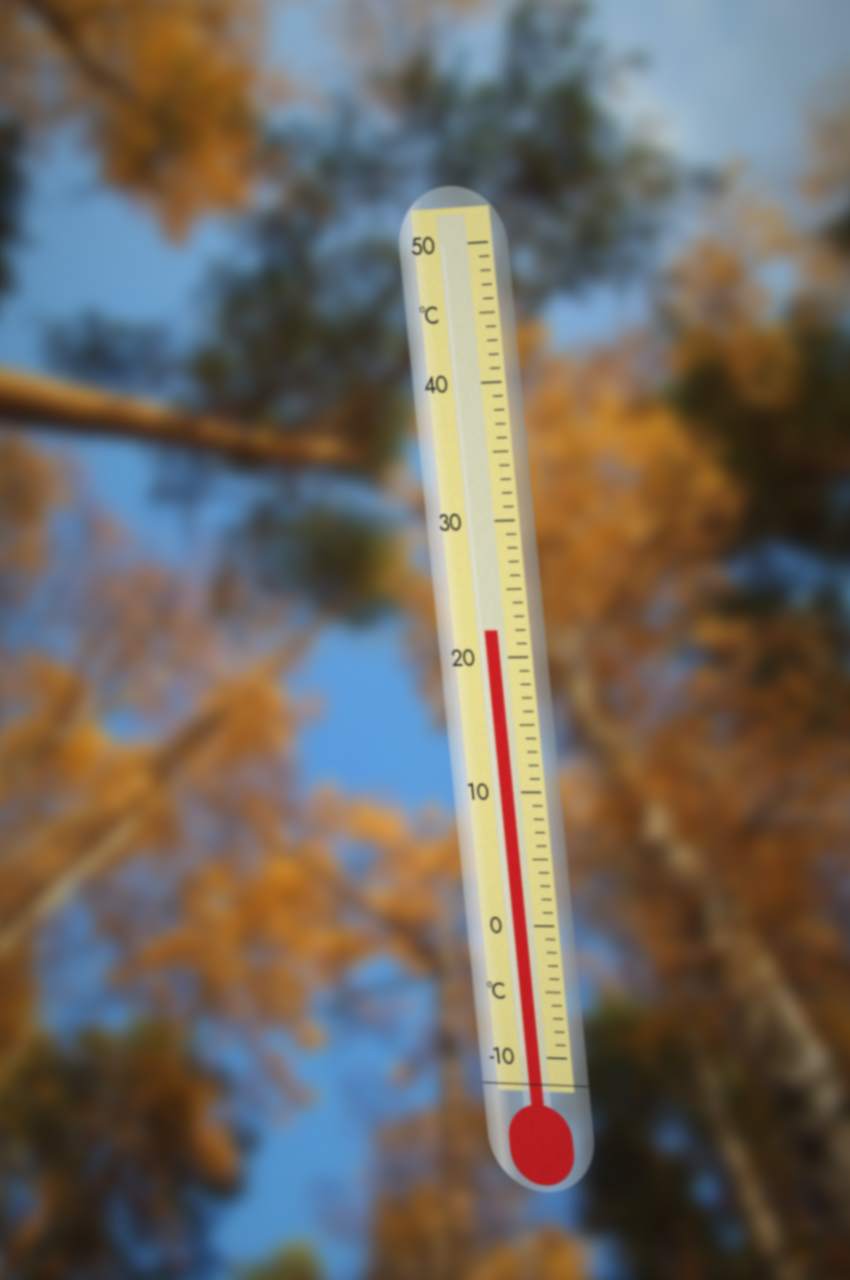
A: 22; °C
